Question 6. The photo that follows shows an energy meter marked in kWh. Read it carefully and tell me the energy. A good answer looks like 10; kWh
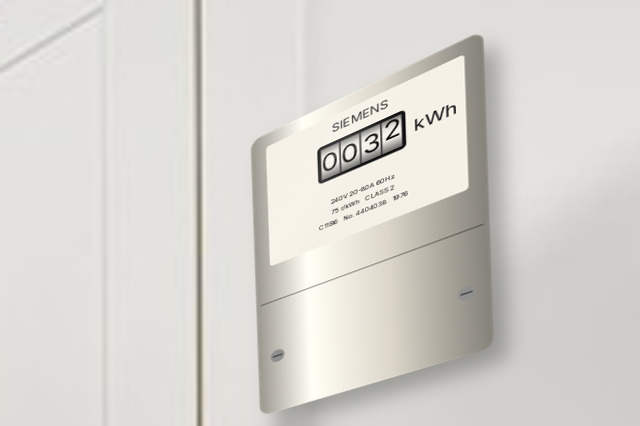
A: 32; kWh
